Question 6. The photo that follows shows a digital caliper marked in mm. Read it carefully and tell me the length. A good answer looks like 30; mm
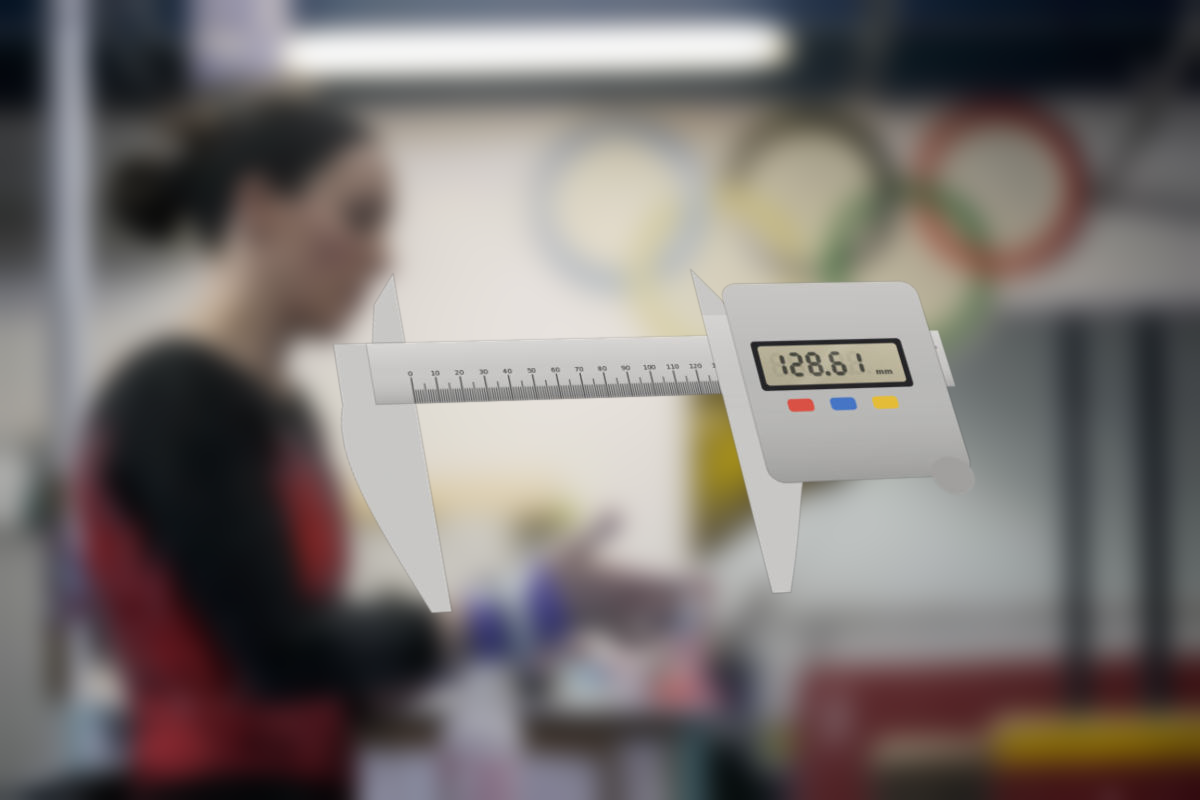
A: 128.61; mm
